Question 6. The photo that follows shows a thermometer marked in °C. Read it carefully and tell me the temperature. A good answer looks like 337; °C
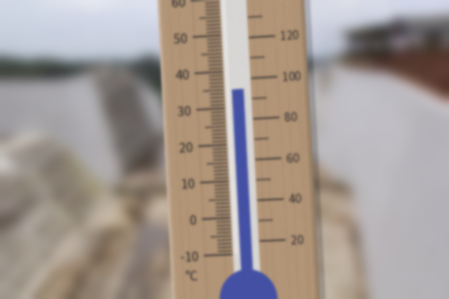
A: 35; °C
